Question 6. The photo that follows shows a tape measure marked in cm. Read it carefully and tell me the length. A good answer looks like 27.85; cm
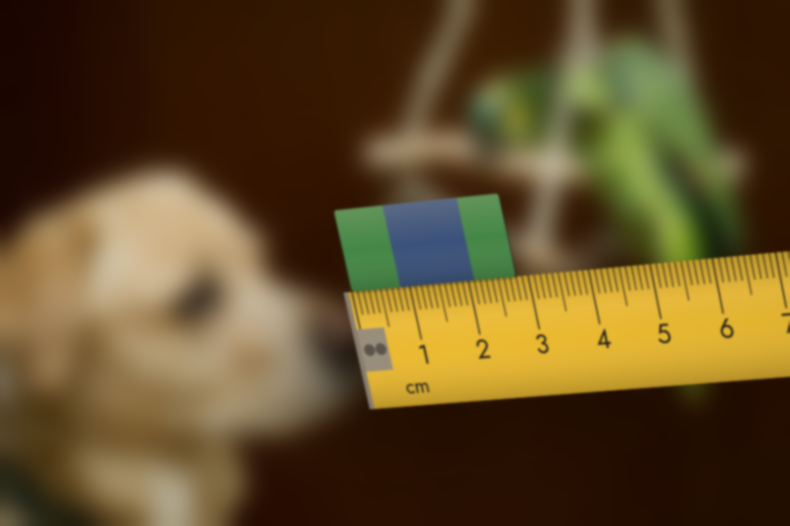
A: 2.8; cm
